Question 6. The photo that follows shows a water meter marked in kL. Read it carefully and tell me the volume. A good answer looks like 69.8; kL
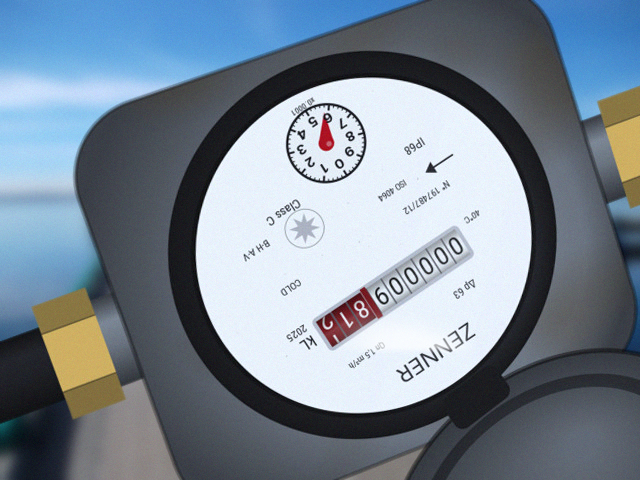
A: 9.8115; kL
